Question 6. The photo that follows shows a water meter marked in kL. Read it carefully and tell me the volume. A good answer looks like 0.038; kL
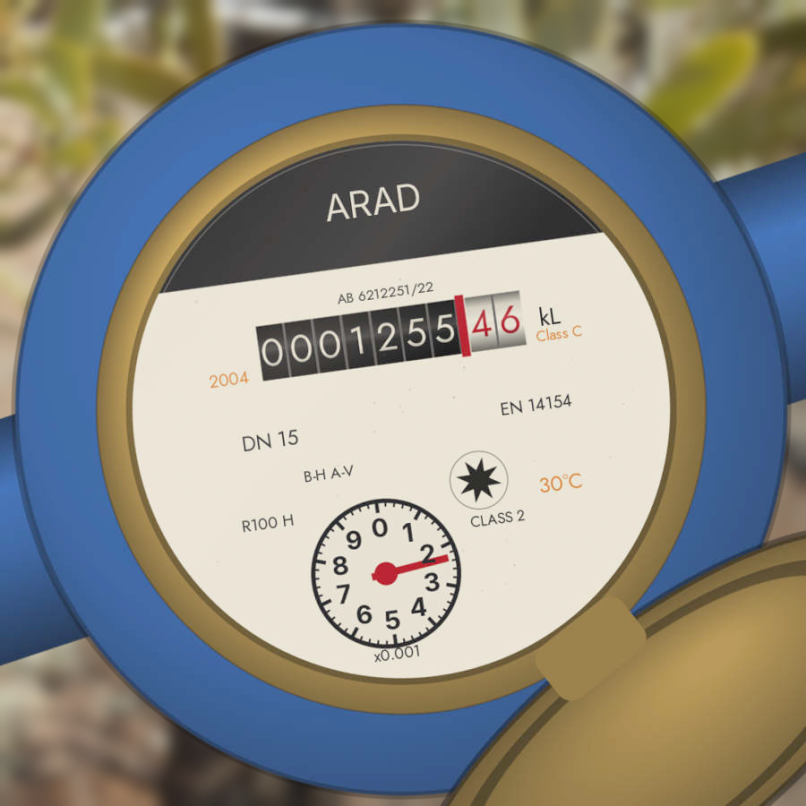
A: 1255.462; kL
